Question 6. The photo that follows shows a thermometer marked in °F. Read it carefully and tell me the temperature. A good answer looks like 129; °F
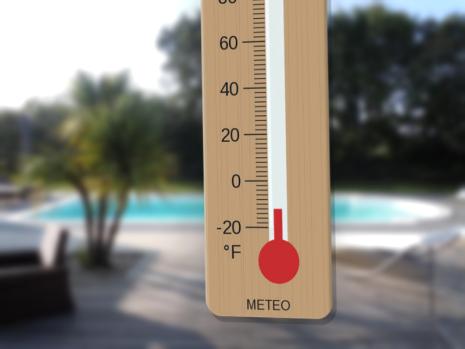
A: -12; °F
